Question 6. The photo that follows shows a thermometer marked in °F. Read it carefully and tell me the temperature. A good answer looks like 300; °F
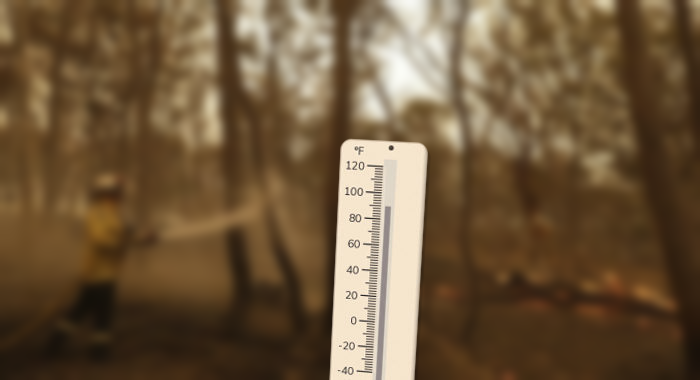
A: 90; °F
